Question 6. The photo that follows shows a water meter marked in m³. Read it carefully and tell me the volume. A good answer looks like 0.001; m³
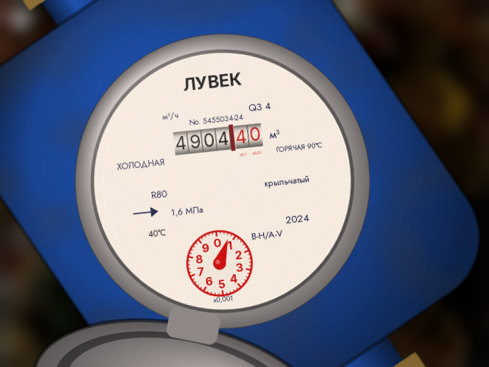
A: 4904.400; m³
